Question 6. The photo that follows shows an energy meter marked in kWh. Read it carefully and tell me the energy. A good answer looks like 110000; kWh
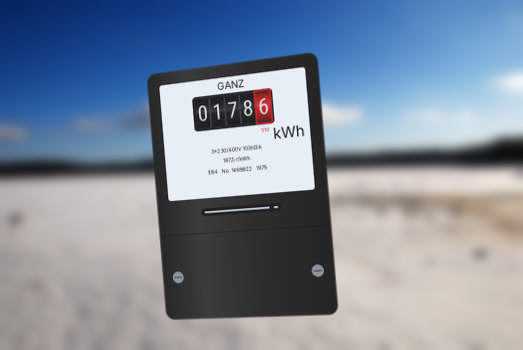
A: 178.6; kWh
